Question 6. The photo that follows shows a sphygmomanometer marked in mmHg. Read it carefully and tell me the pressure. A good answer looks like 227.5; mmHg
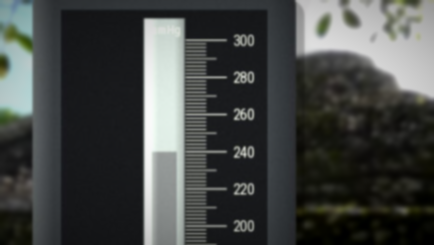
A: 240; mmHg
